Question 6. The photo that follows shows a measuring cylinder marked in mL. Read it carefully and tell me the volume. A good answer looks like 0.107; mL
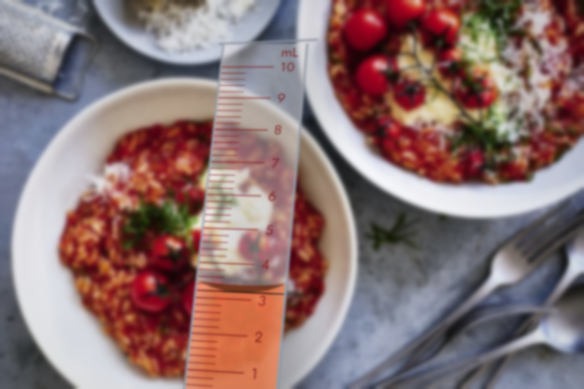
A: 3.2; mL
